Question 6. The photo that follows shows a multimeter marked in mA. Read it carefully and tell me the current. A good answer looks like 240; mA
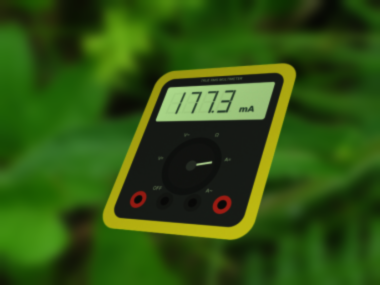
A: 177.3; mA
